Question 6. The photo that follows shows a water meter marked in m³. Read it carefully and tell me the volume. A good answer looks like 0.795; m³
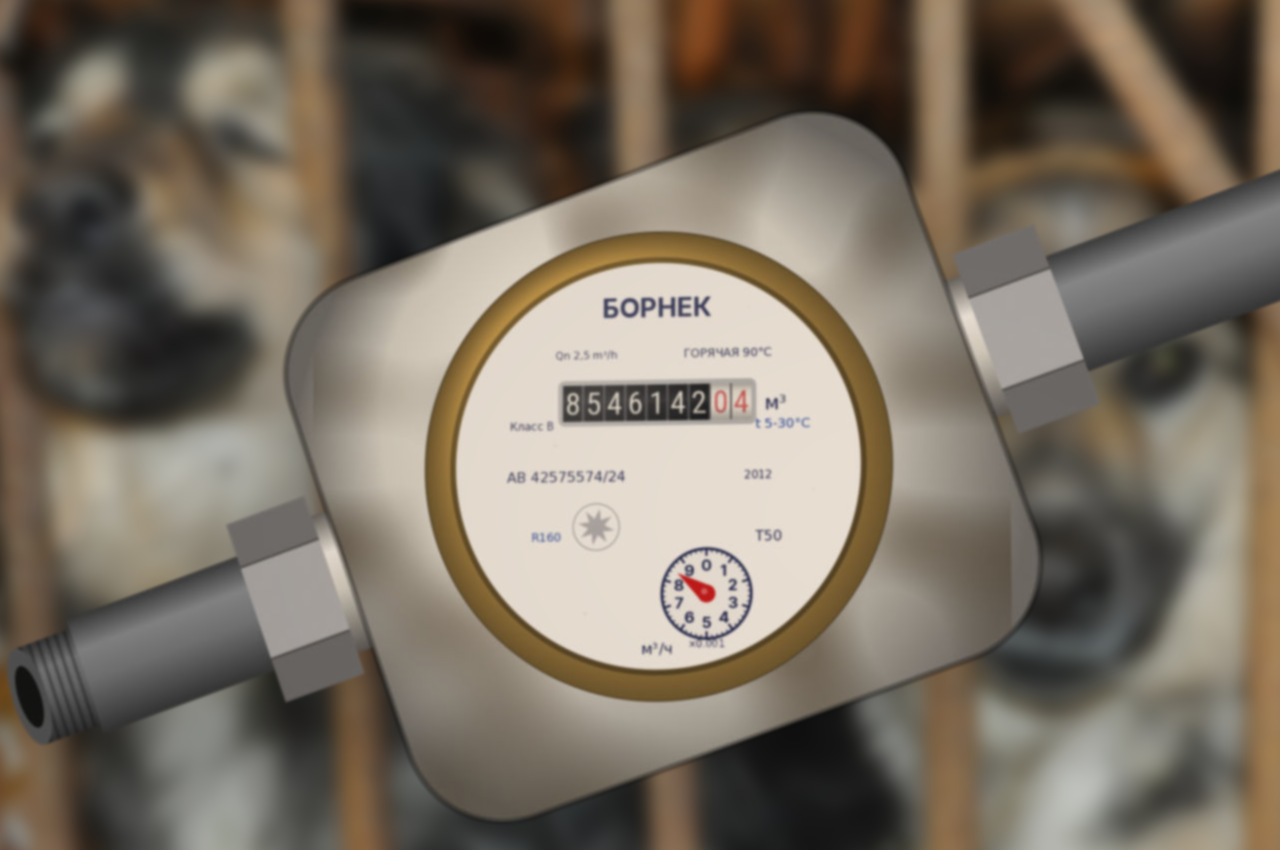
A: 8546142.048; m³
